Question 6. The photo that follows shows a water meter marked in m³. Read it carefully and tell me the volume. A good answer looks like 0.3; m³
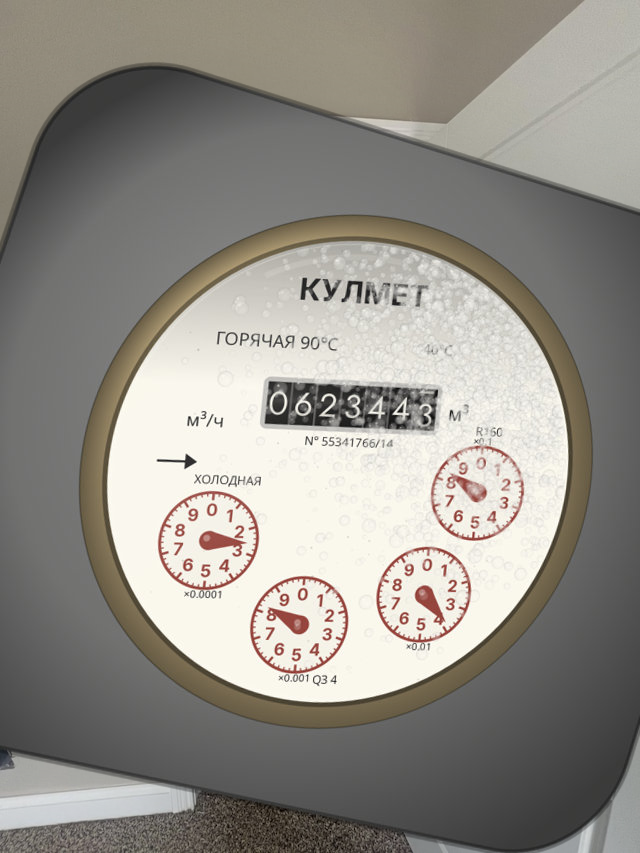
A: 623442.8382; m³
